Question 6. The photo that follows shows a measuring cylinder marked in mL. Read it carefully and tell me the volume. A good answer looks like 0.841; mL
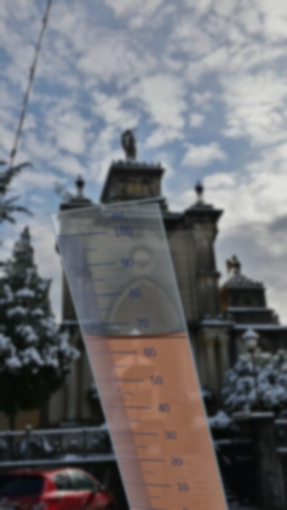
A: 65; mL
